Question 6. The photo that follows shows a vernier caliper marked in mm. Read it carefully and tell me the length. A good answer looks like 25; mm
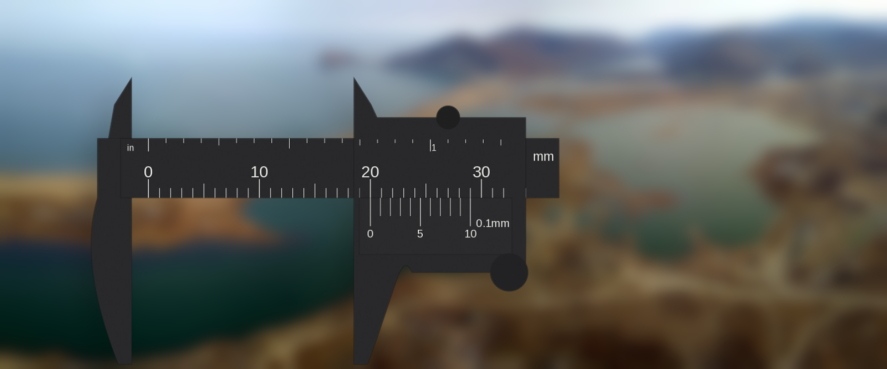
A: 20.0; mm
